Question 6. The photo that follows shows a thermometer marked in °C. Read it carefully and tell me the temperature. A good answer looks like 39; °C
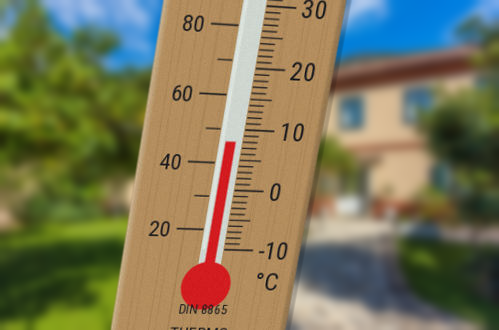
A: 8; °C
